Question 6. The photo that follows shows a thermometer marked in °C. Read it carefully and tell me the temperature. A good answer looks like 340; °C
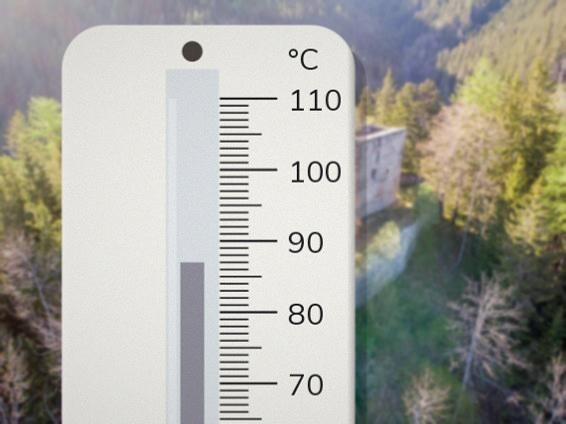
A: 87; °C
